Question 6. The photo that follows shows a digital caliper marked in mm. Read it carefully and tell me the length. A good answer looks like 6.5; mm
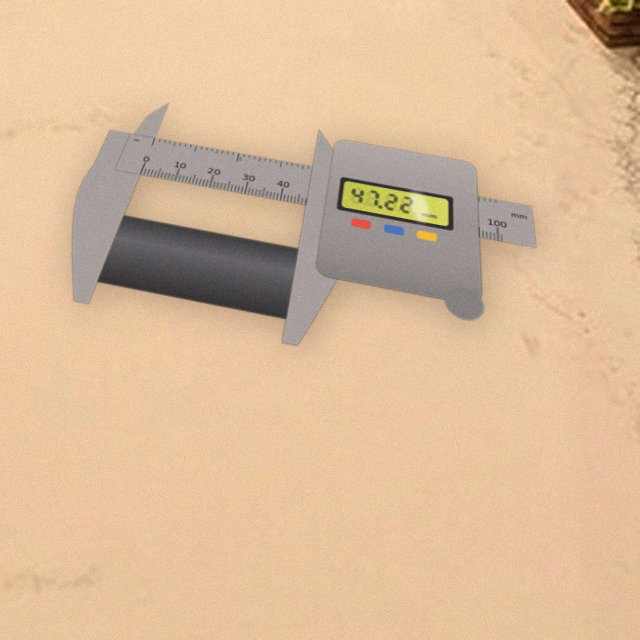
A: 47.22; mm
